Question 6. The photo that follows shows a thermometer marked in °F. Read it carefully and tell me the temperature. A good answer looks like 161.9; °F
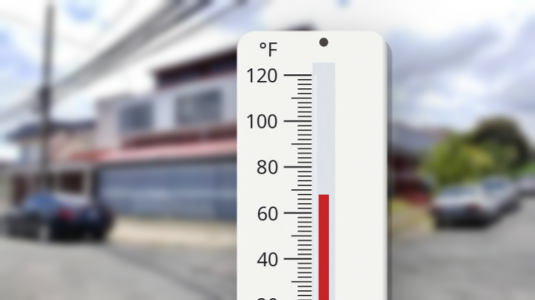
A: 68; °F
